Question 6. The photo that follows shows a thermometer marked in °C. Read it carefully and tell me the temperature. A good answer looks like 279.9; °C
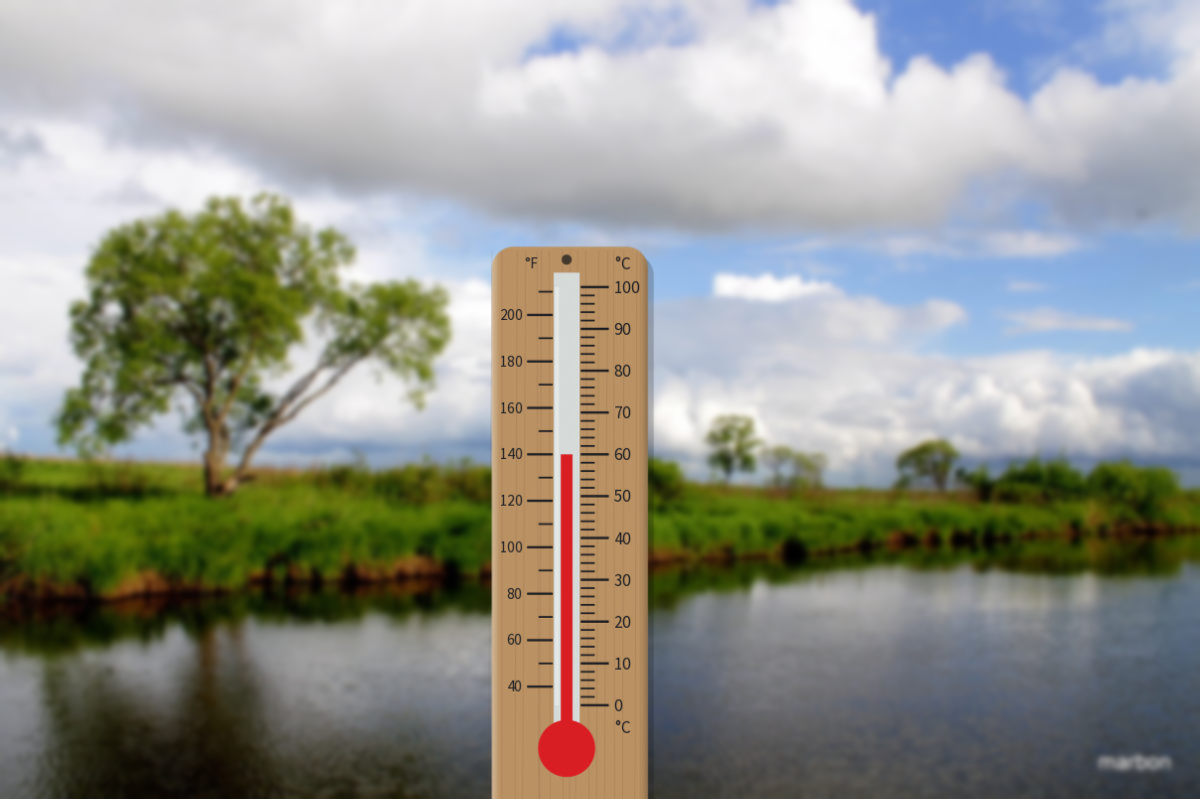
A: 60; °C
